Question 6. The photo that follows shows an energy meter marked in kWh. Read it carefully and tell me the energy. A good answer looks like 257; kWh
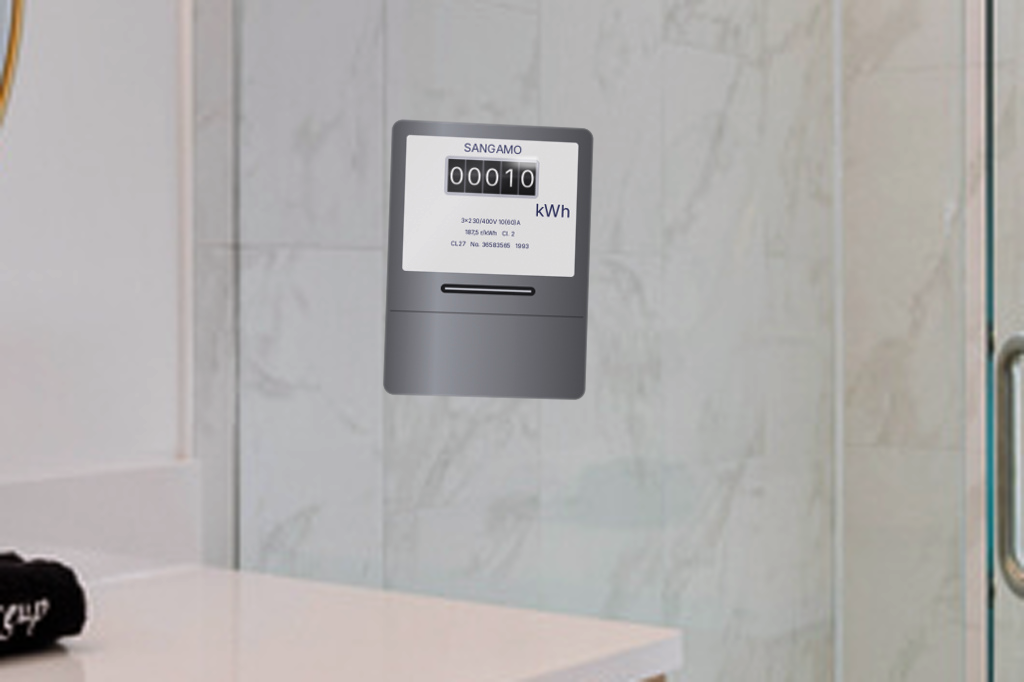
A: 10; kWh
